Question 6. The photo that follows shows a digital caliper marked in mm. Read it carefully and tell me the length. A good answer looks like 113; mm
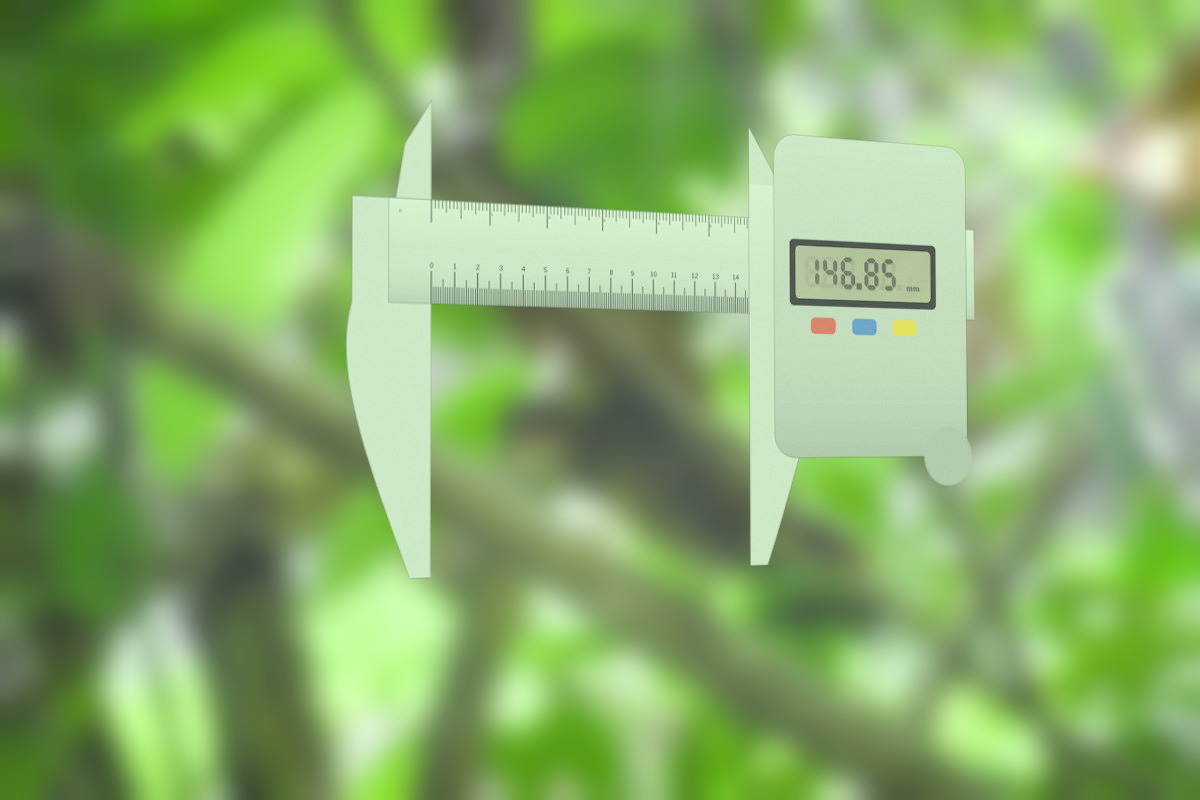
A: 146.85; mm
